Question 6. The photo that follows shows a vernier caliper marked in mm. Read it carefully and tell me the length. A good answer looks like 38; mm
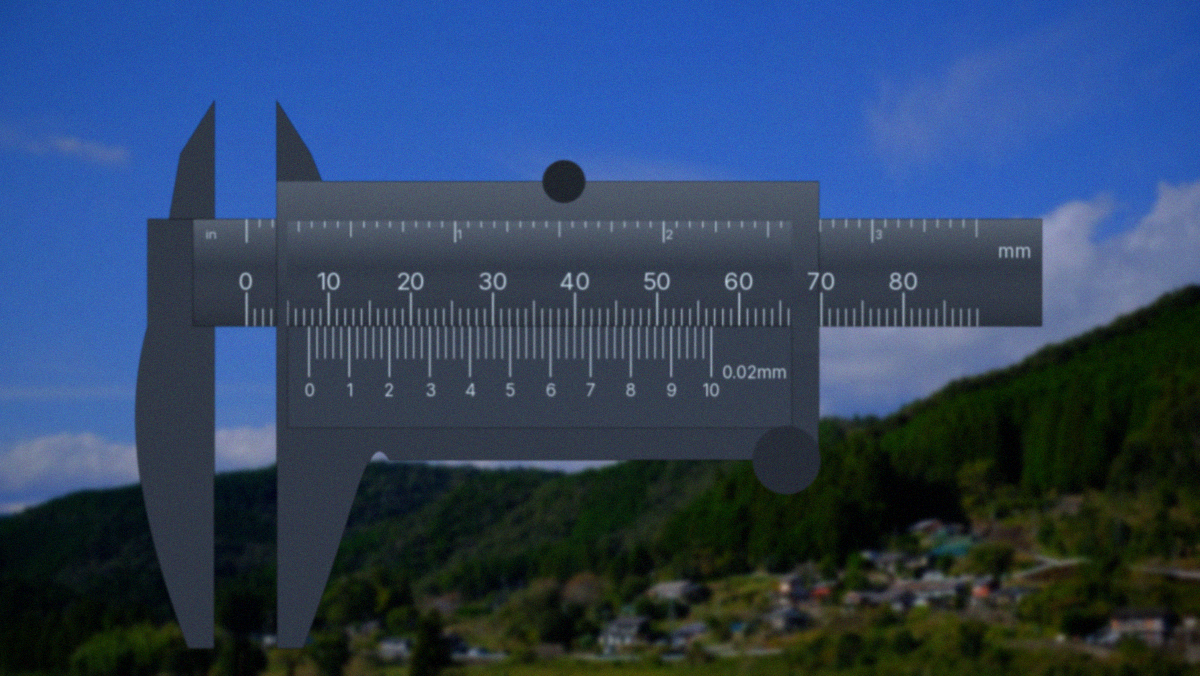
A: 7.6; mm
